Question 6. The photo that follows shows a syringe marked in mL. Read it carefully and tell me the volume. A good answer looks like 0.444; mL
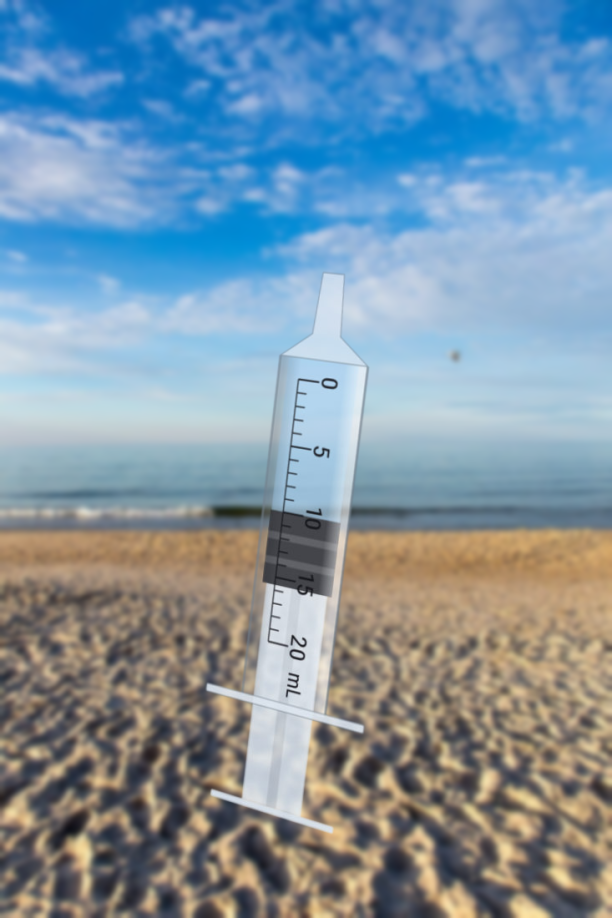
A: 10; mL
